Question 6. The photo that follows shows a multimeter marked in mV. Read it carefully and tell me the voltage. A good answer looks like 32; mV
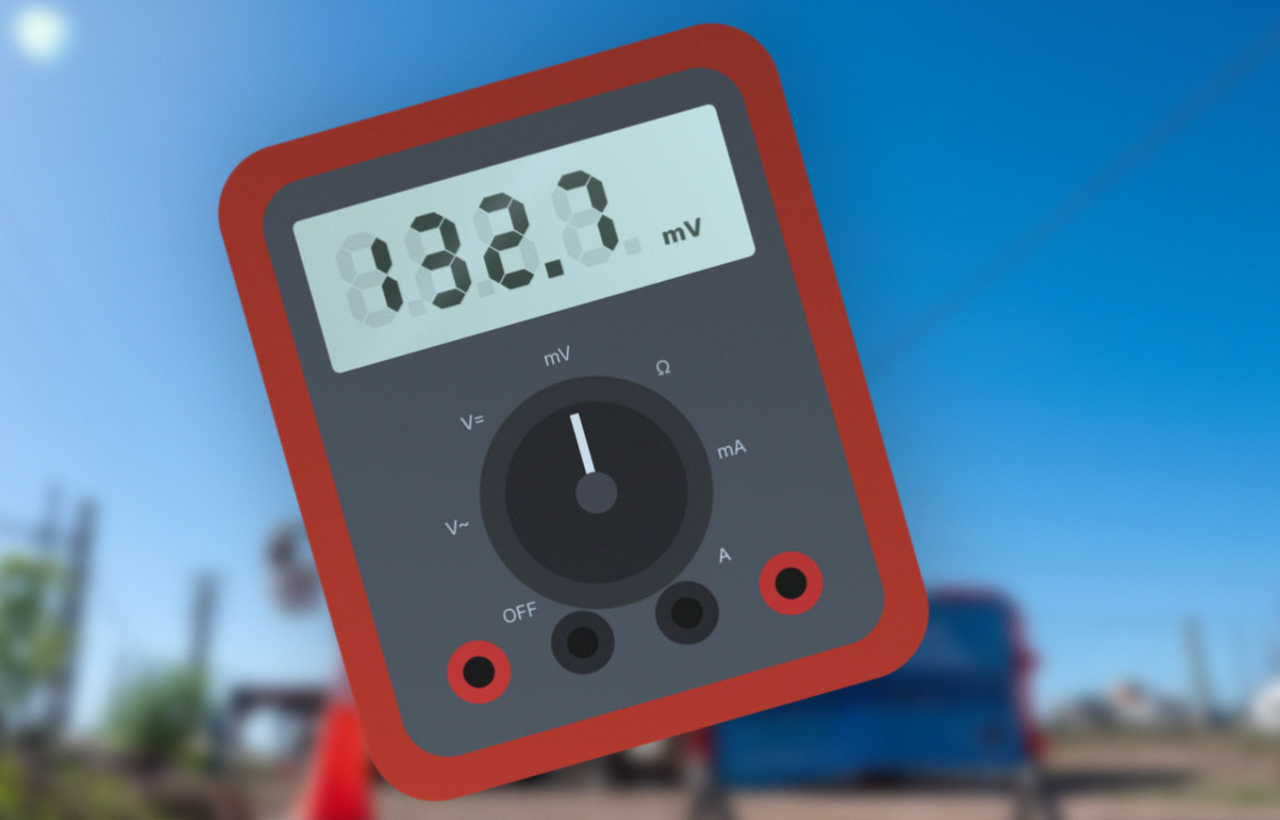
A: 132.7; mV
